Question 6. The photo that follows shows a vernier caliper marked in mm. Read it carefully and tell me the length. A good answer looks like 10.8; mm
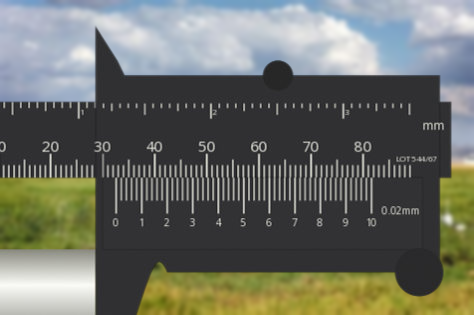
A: 32.6; mm
